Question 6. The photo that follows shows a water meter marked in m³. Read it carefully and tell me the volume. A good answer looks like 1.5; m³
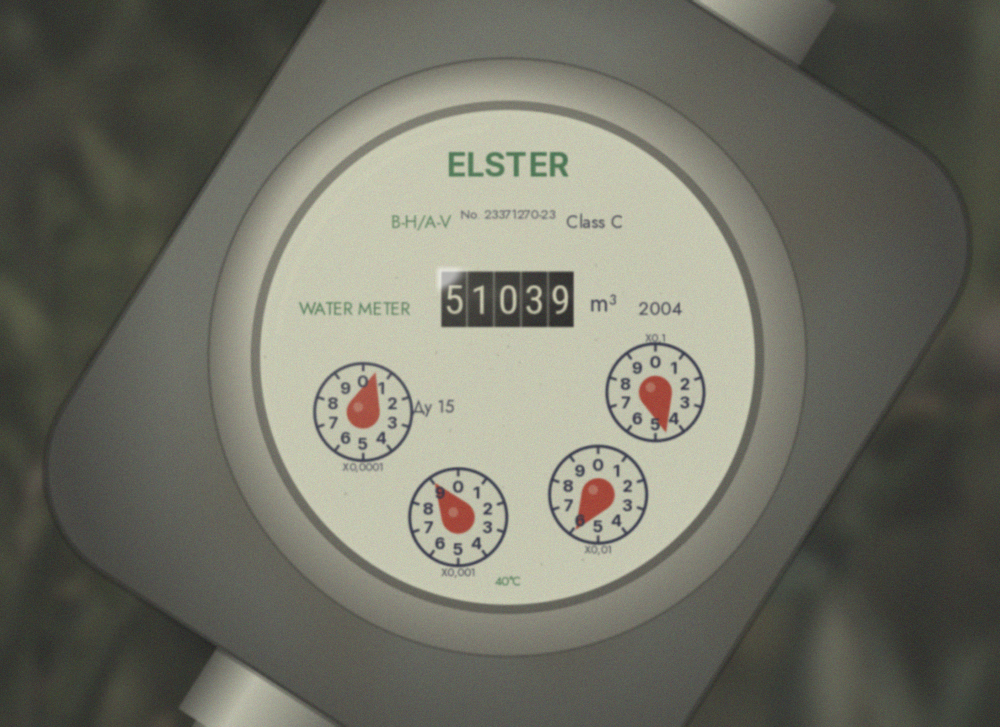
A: 51039.4590; m³
